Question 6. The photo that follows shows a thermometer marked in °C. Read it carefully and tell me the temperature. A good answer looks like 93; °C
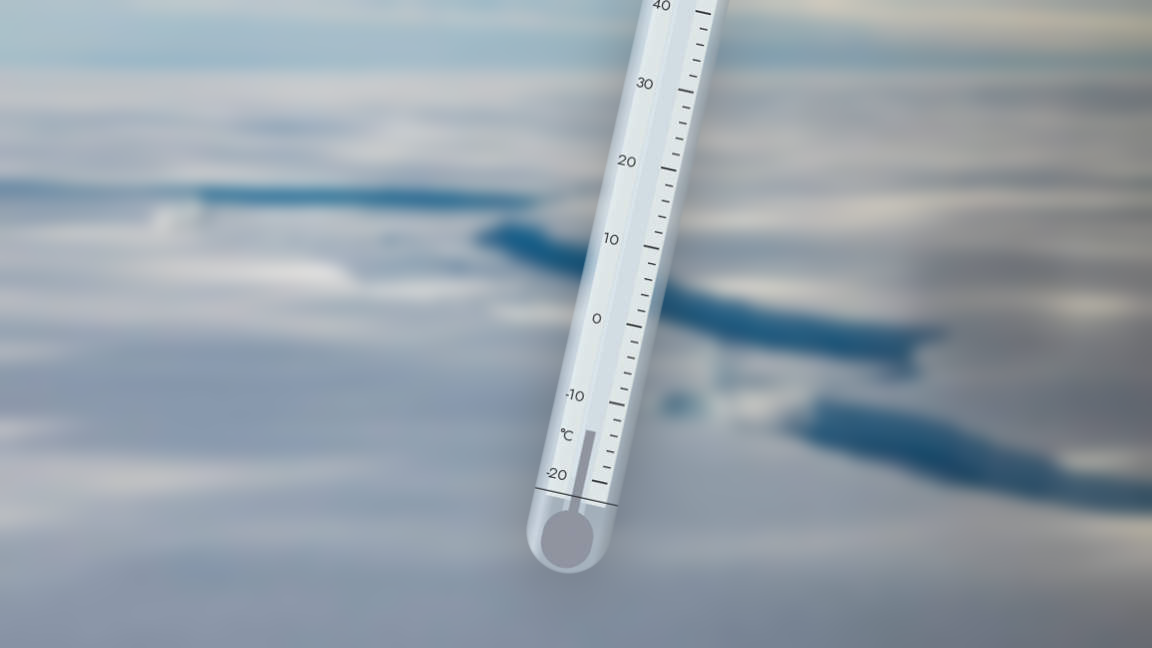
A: -14; °C
